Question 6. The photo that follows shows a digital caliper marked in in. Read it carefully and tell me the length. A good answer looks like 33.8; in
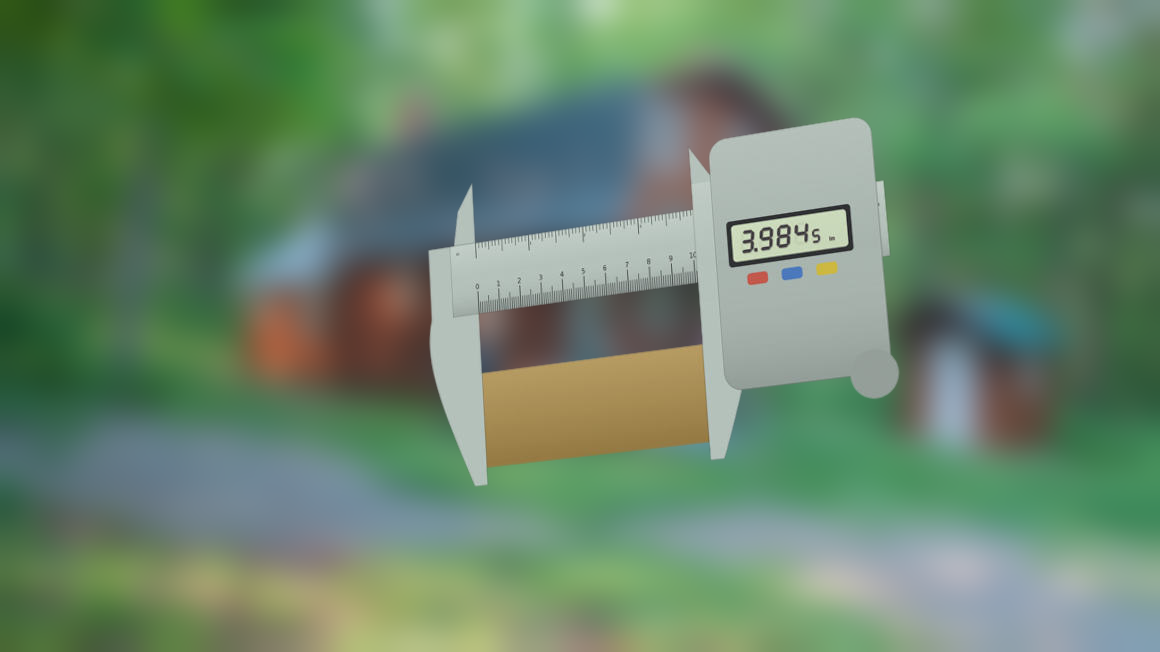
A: 3.9845; in
